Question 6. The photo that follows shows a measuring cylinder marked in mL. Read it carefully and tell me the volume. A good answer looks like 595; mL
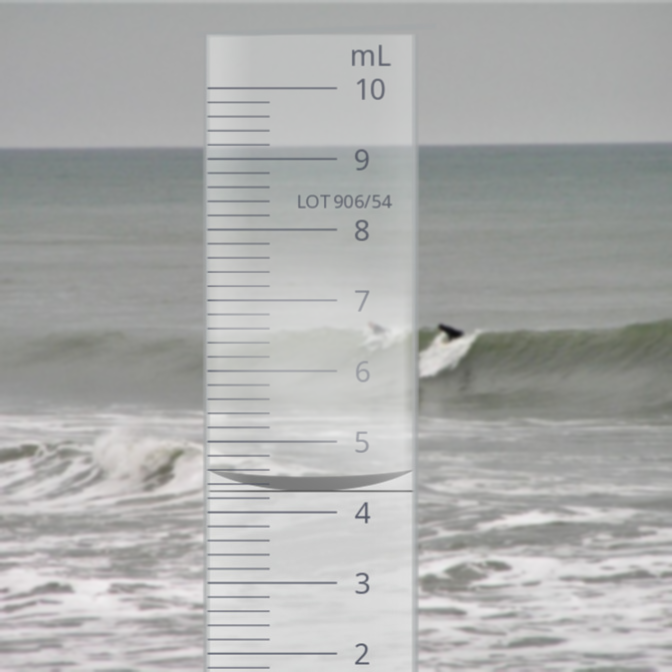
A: 4.3; mL
